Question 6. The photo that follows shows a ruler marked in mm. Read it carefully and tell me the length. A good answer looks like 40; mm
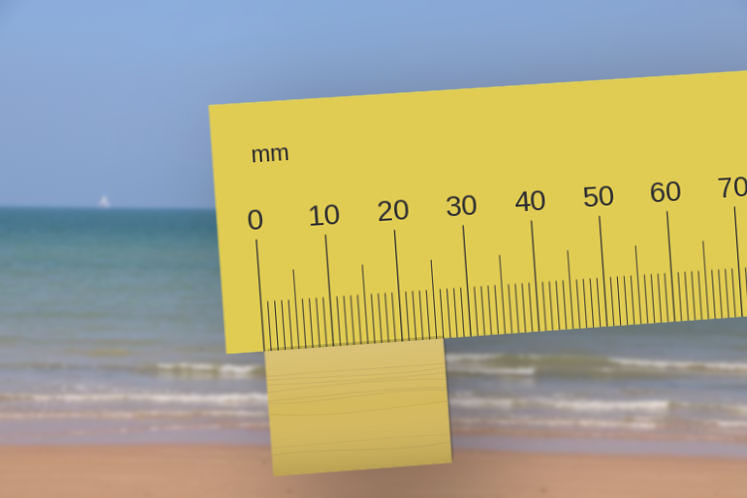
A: 26; mm
